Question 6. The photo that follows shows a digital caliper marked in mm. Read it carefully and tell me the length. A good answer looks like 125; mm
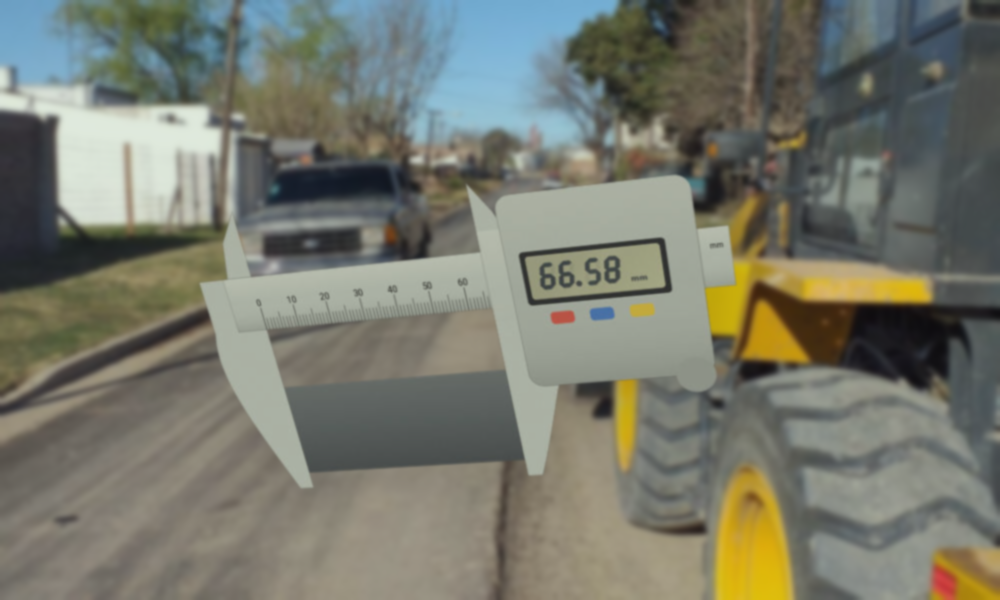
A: 66.58; mm
